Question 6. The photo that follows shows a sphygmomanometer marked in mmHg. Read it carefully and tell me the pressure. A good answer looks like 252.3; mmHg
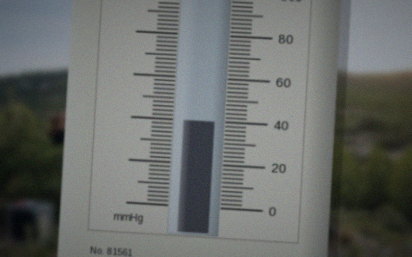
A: 40; mmHg
